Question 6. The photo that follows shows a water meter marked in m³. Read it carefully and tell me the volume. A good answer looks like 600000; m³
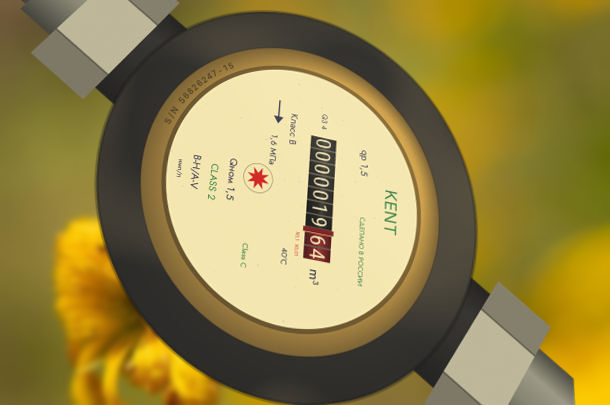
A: 19.64; m³
